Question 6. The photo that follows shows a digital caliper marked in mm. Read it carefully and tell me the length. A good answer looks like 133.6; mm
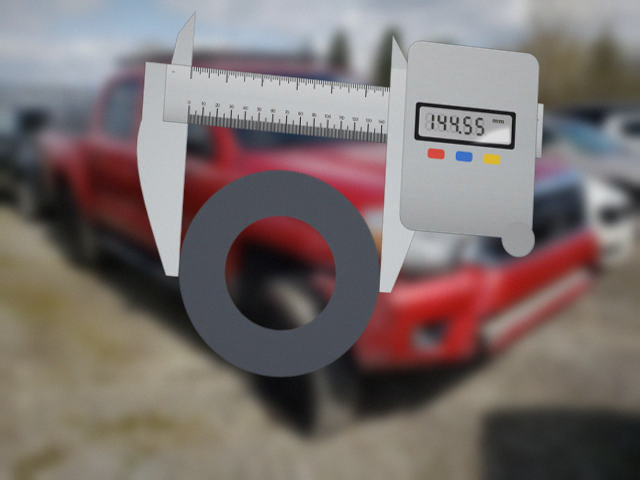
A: 144.55; mm
